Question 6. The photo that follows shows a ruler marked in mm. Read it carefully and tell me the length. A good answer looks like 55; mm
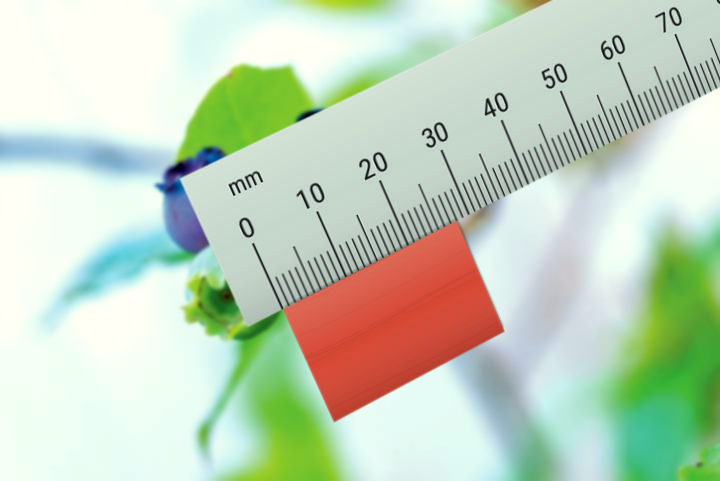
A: 28; mm
